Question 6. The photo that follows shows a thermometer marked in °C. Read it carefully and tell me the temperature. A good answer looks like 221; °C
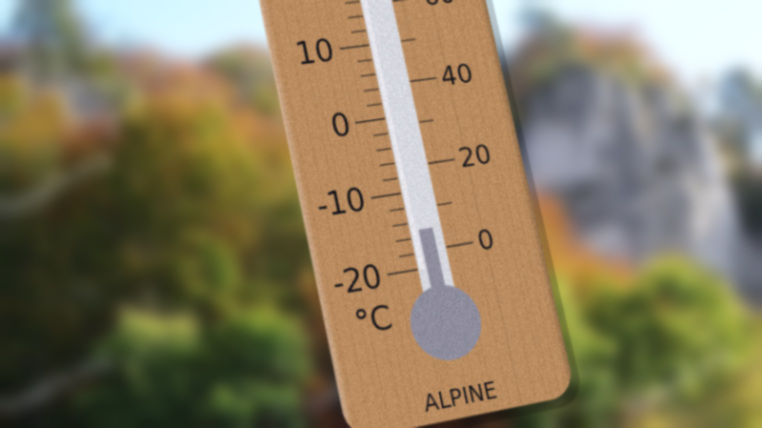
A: -15; °C
